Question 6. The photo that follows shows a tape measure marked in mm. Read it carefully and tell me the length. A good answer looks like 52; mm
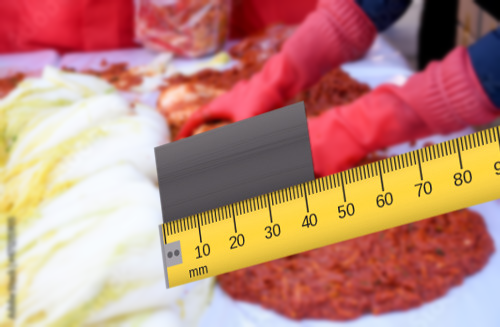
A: 43; mm
